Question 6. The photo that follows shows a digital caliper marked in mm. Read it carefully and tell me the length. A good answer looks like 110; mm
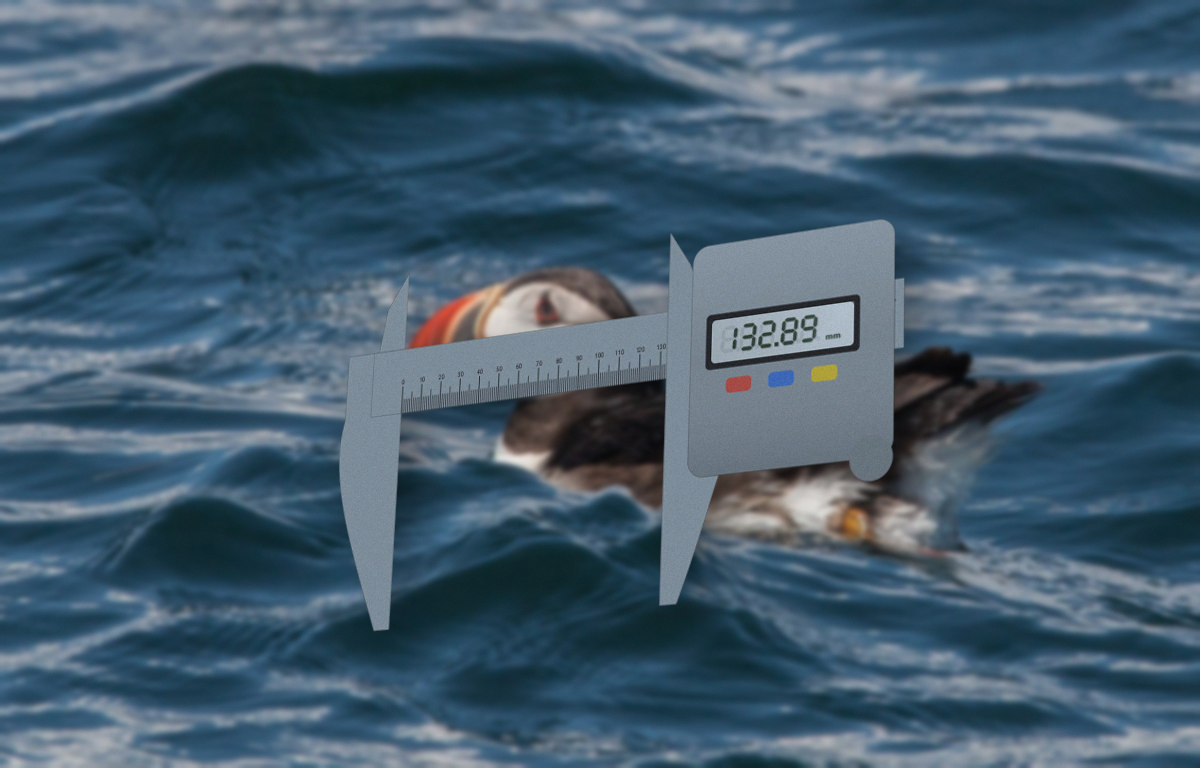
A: 132.89; mm
